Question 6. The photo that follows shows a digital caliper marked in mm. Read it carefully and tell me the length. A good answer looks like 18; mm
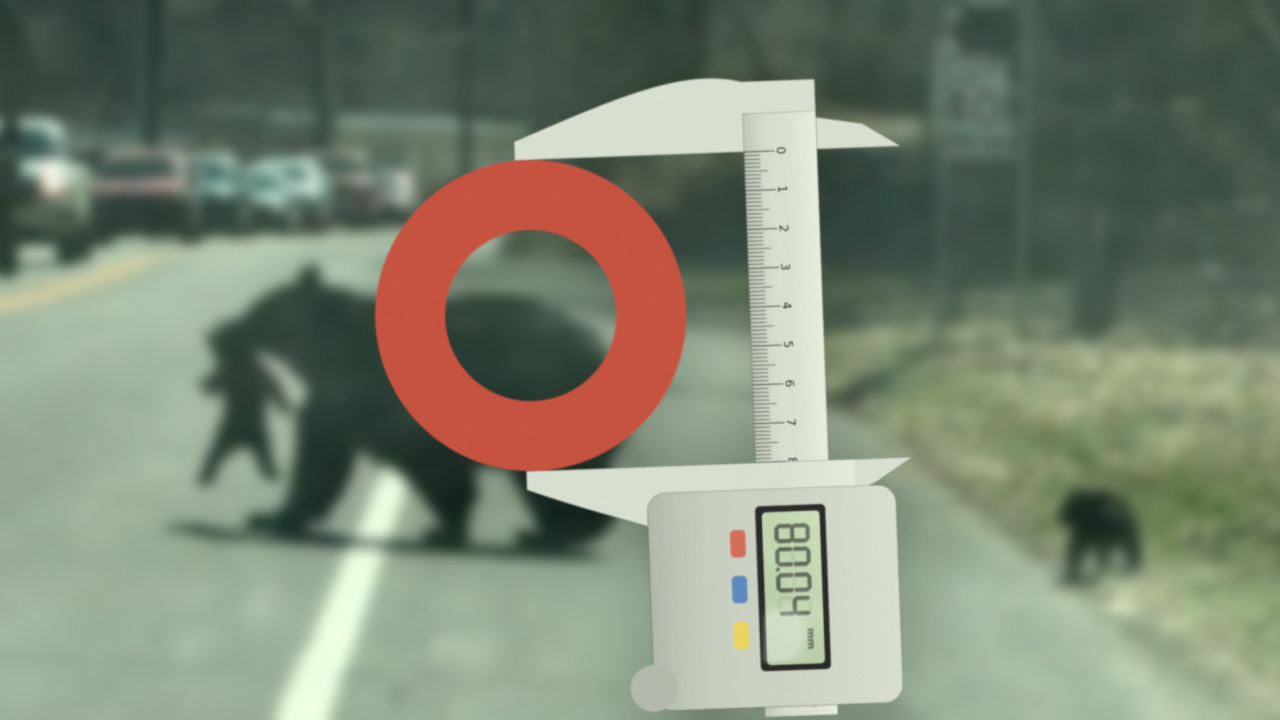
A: 80.04; mm
